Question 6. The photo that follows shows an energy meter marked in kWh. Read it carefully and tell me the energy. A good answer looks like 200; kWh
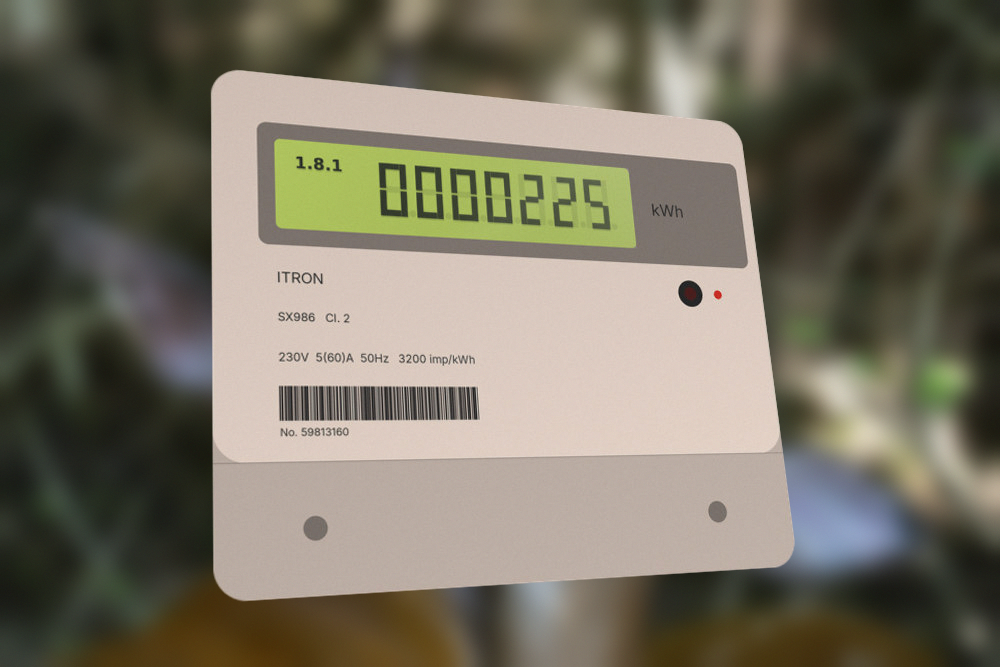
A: 225; kWh
